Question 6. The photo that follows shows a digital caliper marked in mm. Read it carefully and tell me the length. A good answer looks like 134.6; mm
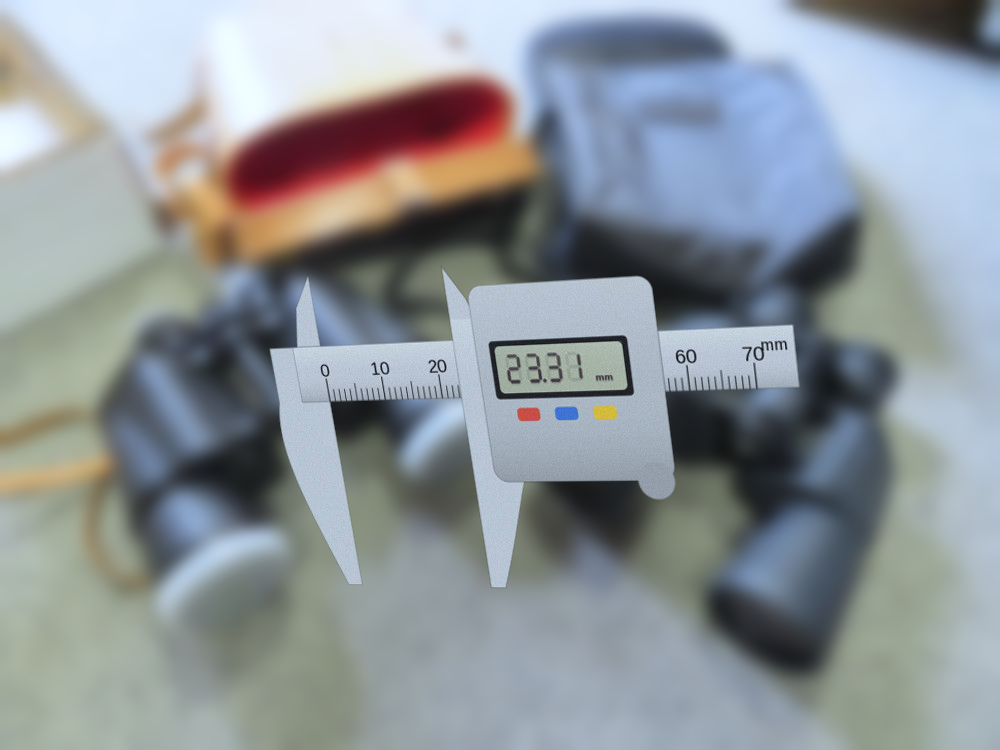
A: 23.31; mm
